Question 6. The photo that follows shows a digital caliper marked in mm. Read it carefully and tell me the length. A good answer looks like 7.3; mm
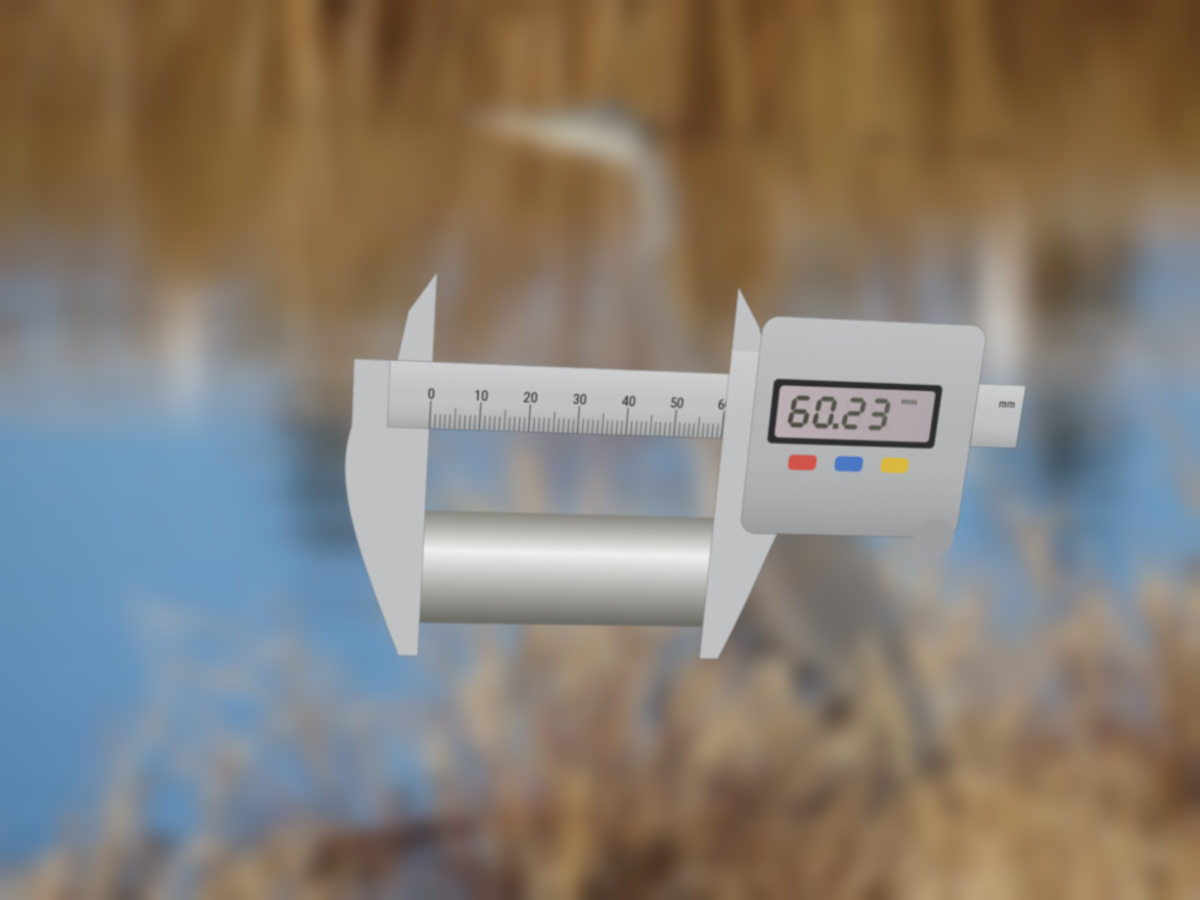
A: 60.23; mm
